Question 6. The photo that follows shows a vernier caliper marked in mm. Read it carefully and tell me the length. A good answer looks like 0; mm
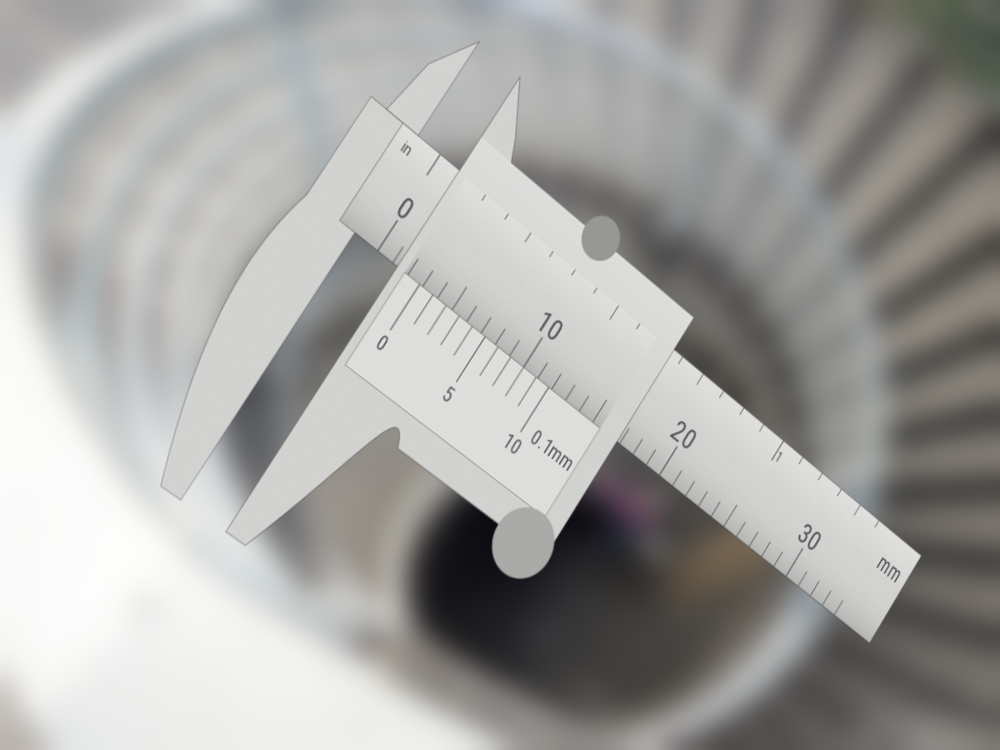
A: 2.8; mm
